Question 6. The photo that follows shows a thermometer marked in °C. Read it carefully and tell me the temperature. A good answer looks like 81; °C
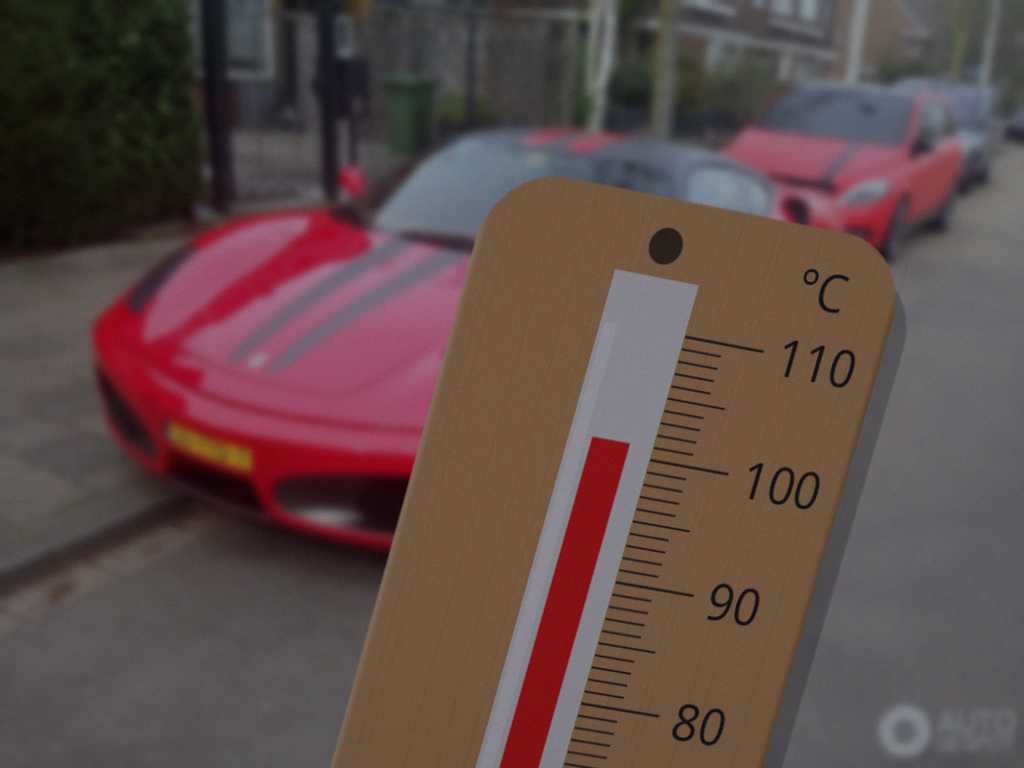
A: 101; °C
